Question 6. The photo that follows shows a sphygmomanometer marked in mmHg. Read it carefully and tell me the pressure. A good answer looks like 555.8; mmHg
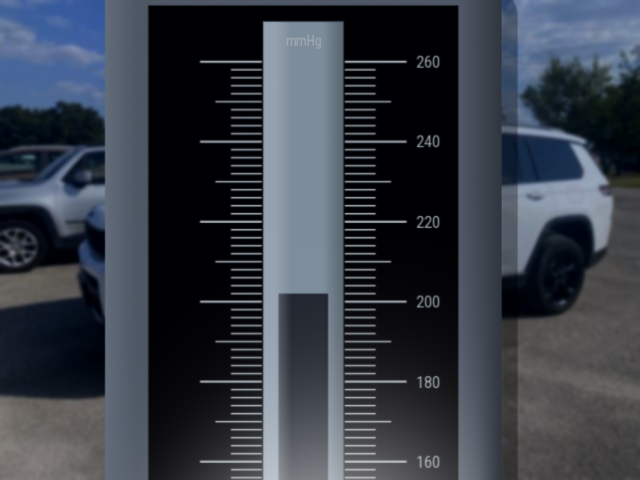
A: 202; mmHg
